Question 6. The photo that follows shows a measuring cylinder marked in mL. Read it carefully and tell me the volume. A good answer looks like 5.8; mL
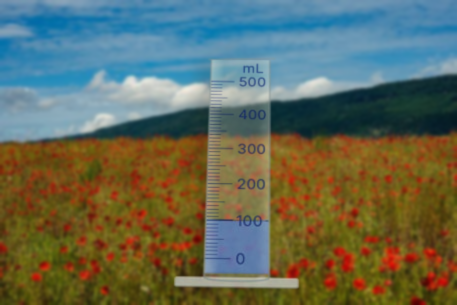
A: 100; mL
